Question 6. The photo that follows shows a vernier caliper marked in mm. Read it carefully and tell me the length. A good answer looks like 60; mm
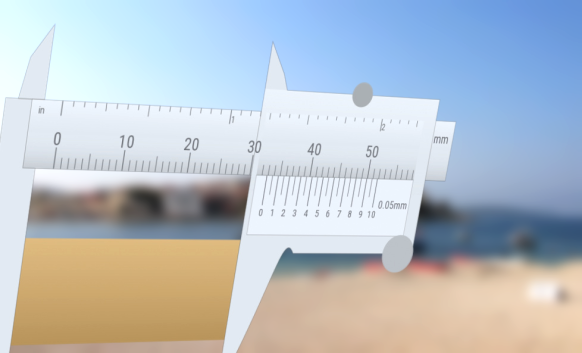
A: 32.8; mm
